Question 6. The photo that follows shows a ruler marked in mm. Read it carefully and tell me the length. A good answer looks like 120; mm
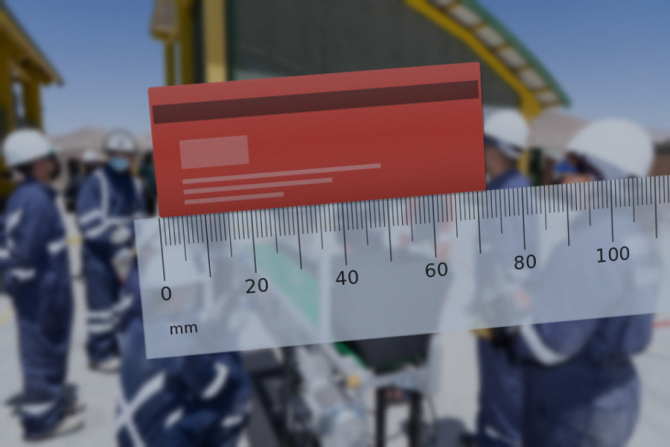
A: 72; mm
